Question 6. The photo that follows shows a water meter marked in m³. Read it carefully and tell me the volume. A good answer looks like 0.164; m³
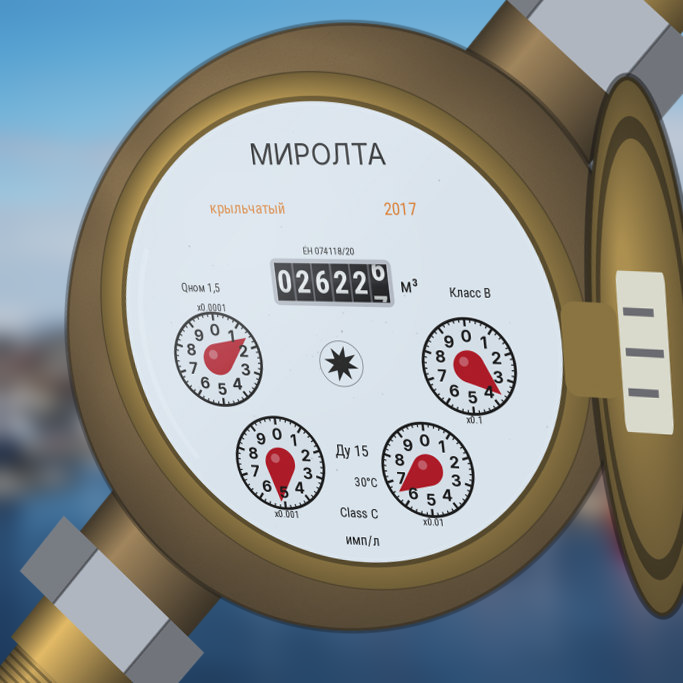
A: 26226.3651; m³
